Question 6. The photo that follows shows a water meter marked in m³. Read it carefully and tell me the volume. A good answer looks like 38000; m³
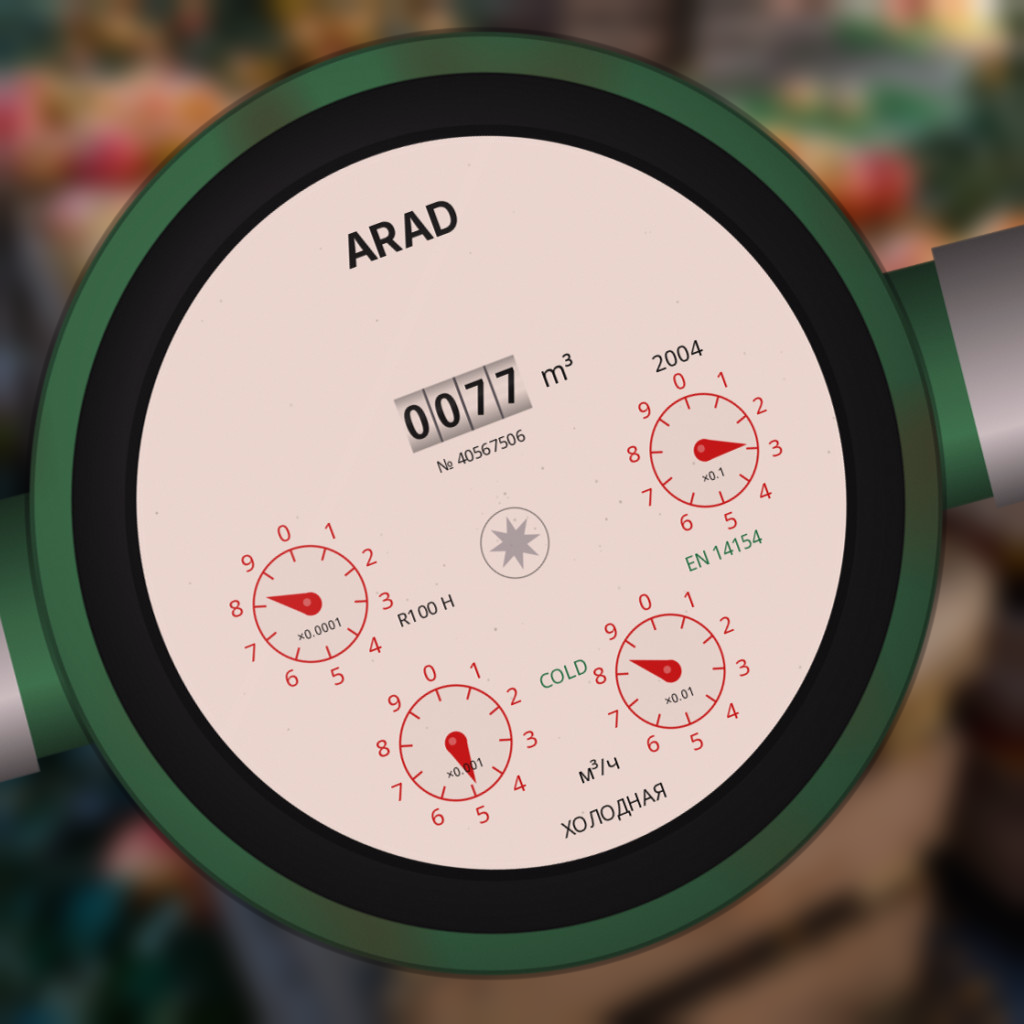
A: 77.2848; m³
